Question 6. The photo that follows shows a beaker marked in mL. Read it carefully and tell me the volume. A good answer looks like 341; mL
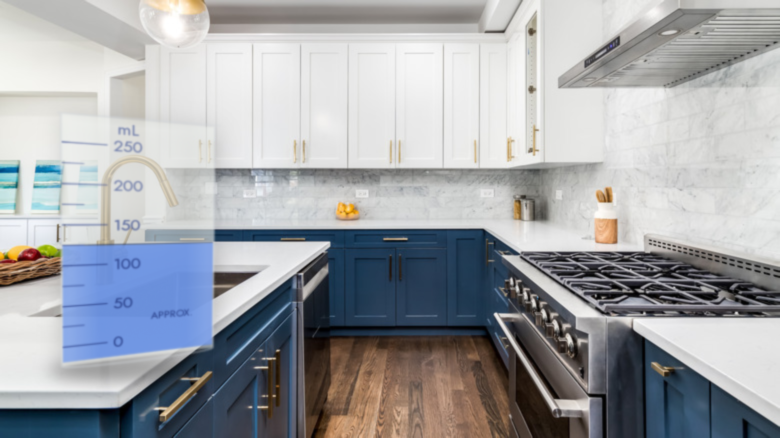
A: 125; mL
